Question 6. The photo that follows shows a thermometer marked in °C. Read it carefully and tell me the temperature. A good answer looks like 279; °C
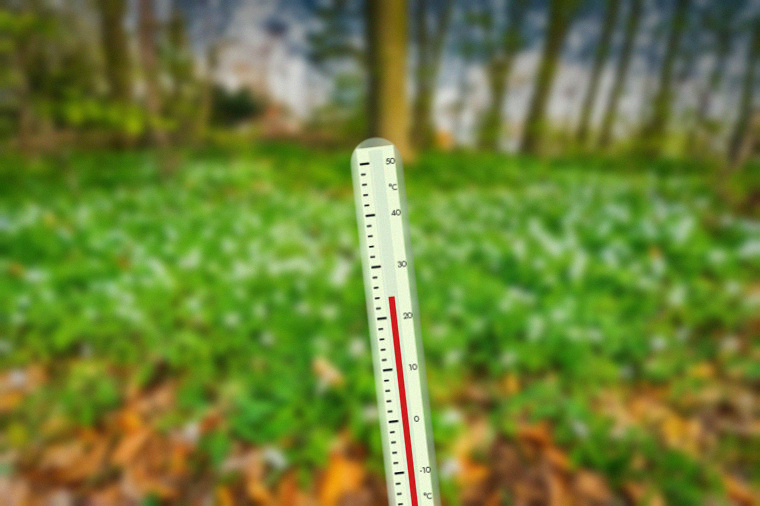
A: 24; °C
